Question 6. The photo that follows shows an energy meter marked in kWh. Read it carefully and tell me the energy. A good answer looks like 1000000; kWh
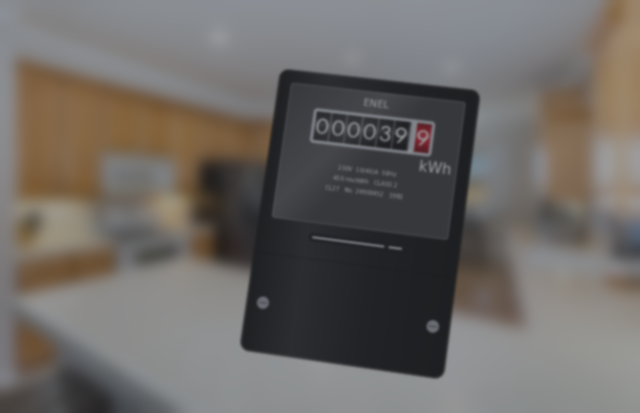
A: 39.9; kWh
